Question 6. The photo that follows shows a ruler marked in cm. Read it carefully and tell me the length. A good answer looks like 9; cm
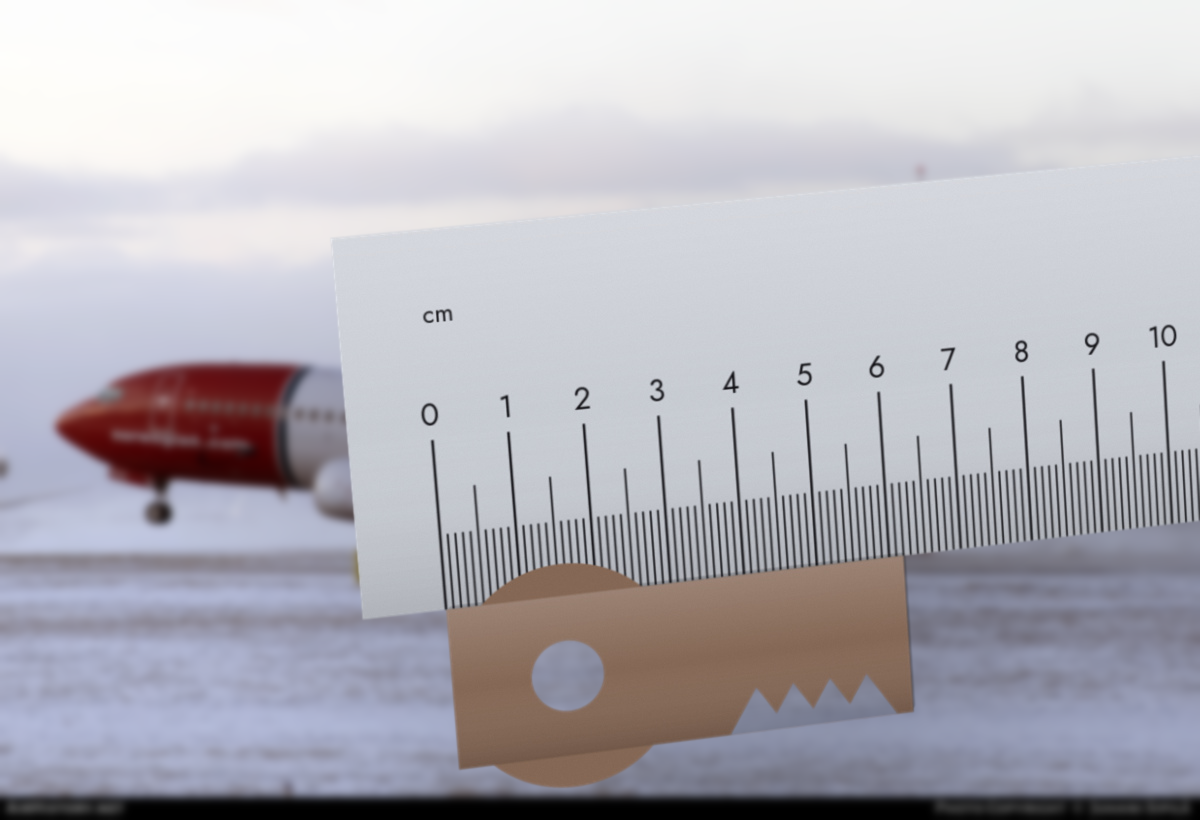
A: 6.2; cm
